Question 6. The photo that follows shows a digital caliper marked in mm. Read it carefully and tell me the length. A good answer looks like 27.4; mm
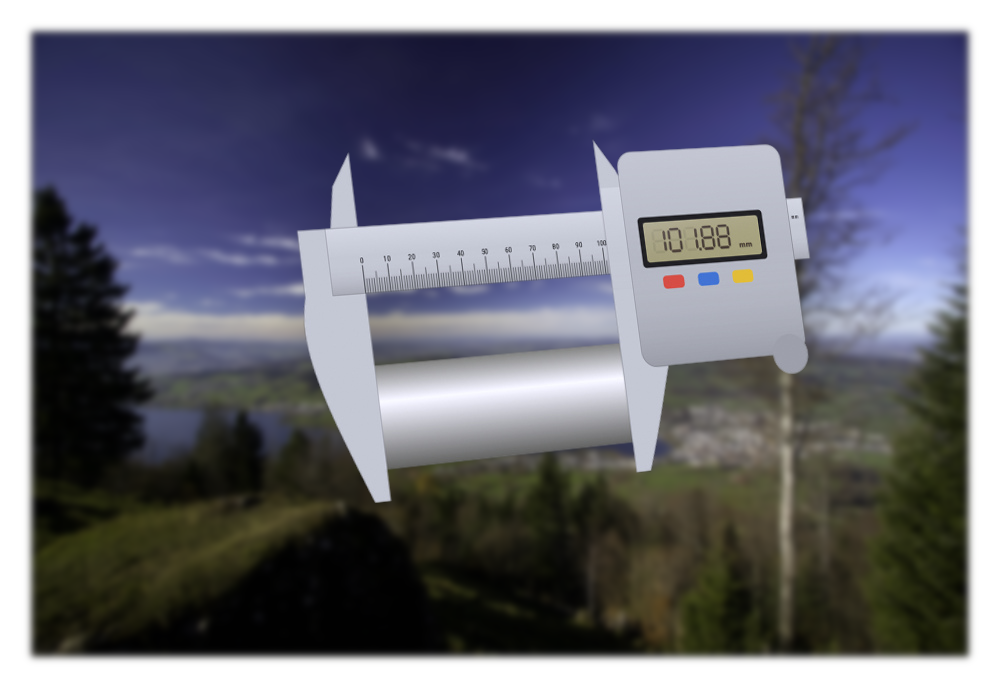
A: 101.88; mm
